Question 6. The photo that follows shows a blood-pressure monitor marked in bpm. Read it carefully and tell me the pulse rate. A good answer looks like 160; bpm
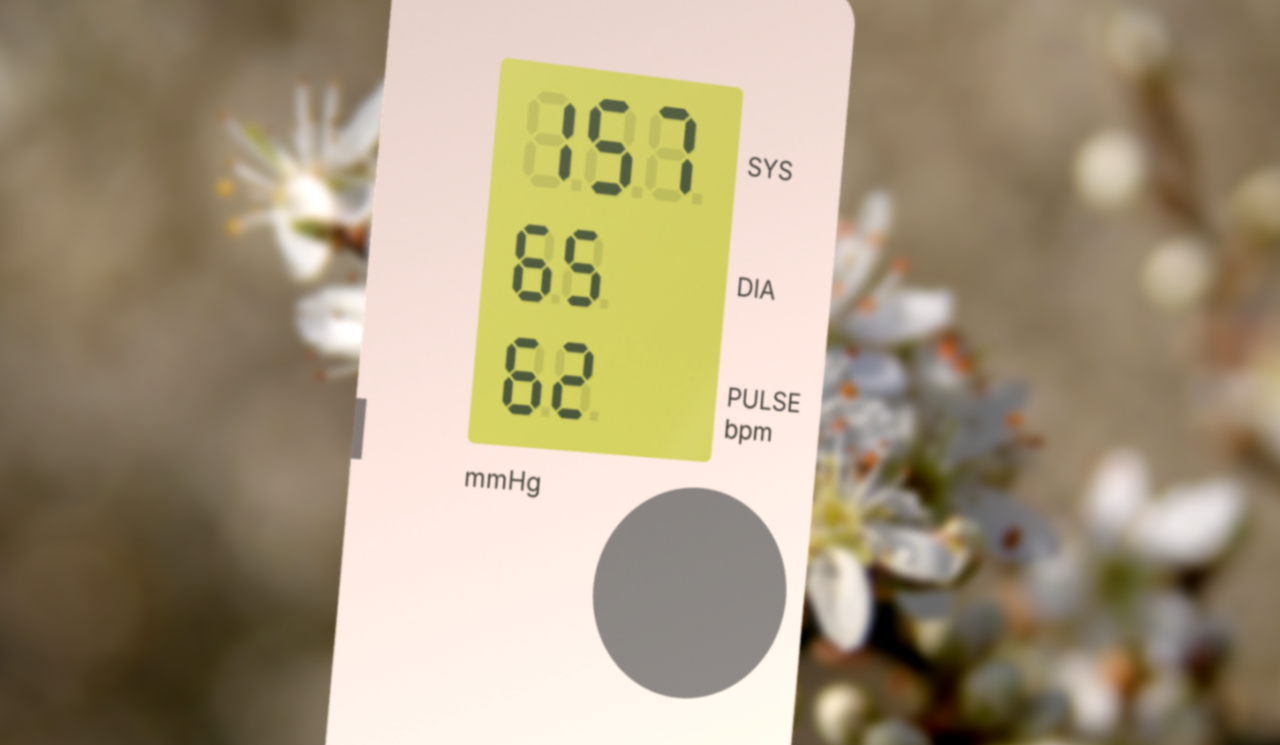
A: 62; bpm
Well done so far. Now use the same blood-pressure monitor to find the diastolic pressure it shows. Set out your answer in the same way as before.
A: 65; mmHg
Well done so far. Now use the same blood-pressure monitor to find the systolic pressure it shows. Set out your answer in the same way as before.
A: 157; mmHg
